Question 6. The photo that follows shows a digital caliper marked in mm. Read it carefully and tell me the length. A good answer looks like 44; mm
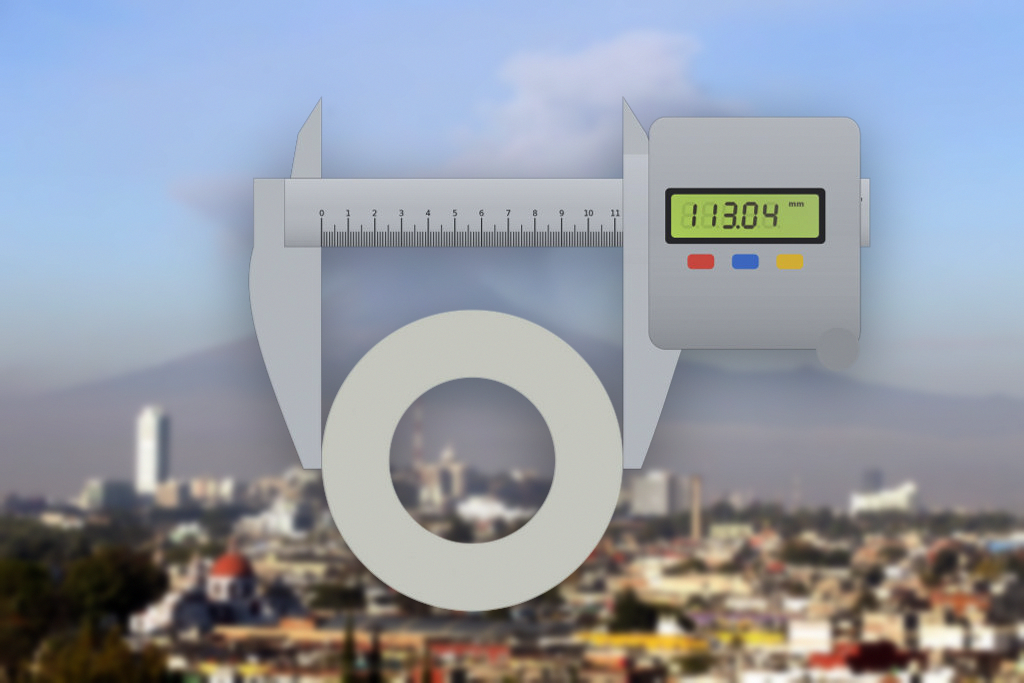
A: 113.04; mm
